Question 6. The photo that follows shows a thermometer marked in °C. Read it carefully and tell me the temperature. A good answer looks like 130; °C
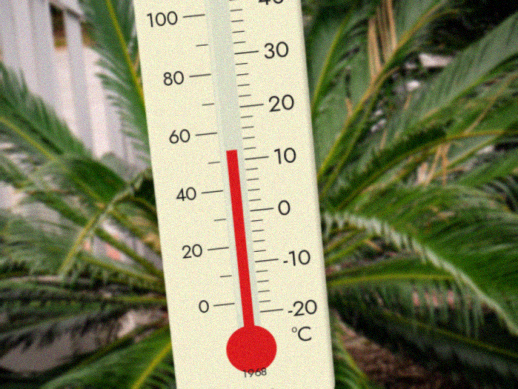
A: 12; °C
